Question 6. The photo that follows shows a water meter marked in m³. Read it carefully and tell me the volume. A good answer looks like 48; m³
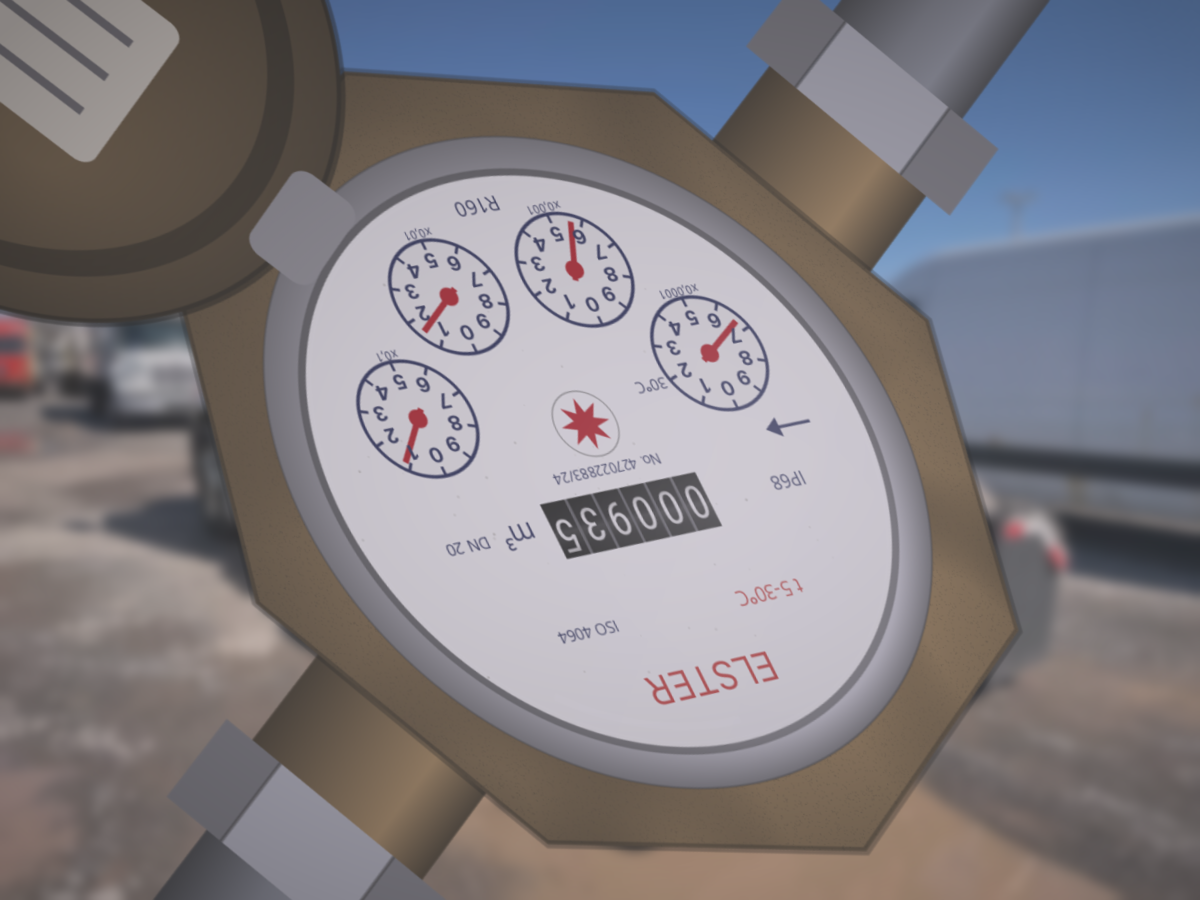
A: 935.1156; m³
